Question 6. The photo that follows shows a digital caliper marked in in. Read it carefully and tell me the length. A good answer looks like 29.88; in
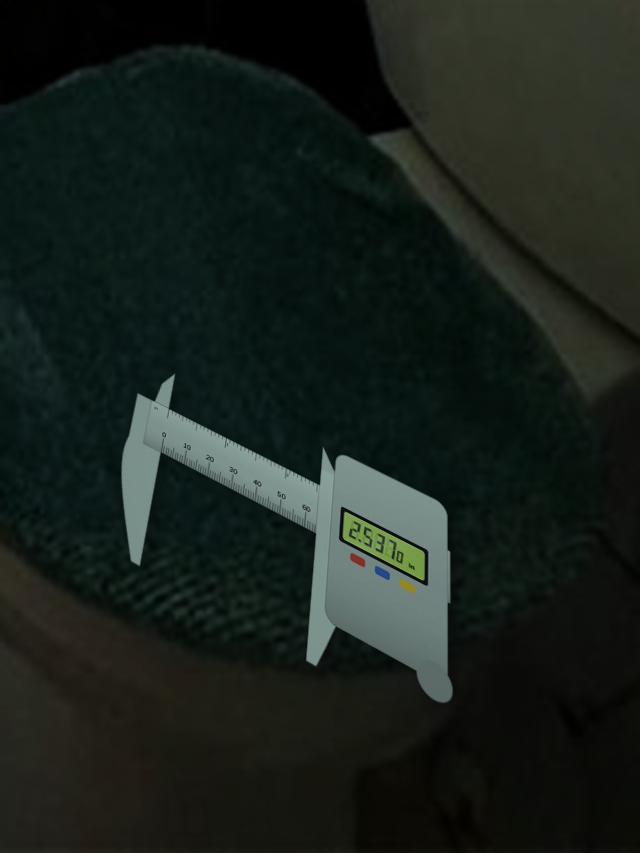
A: 2.5370; in
